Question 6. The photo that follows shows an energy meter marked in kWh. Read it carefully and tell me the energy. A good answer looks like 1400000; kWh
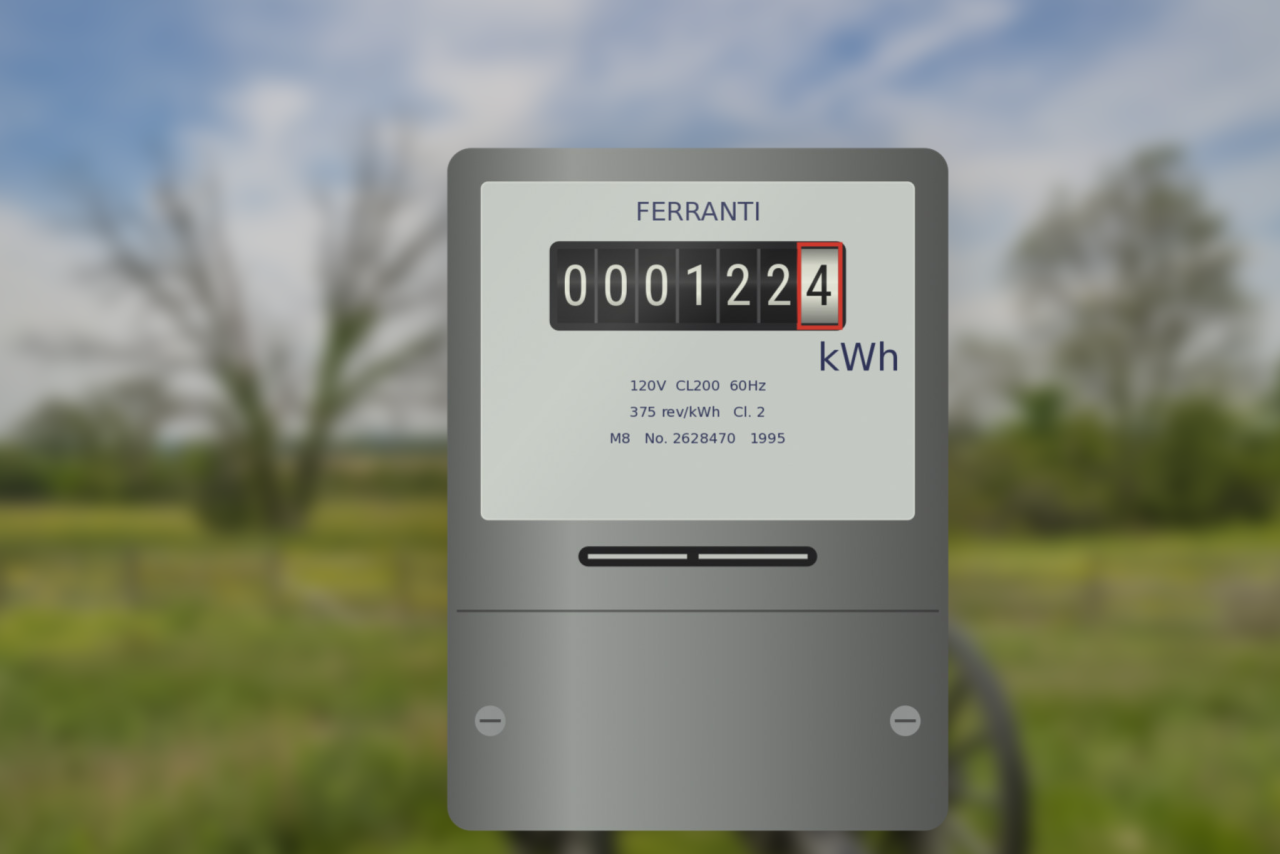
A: 122.4; kWh
